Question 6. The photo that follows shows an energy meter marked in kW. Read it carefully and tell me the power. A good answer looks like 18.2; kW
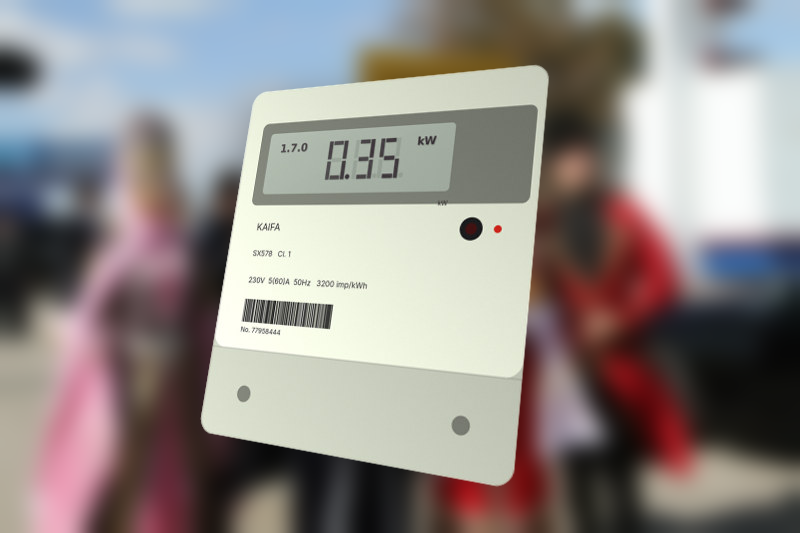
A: 0.35; kW
